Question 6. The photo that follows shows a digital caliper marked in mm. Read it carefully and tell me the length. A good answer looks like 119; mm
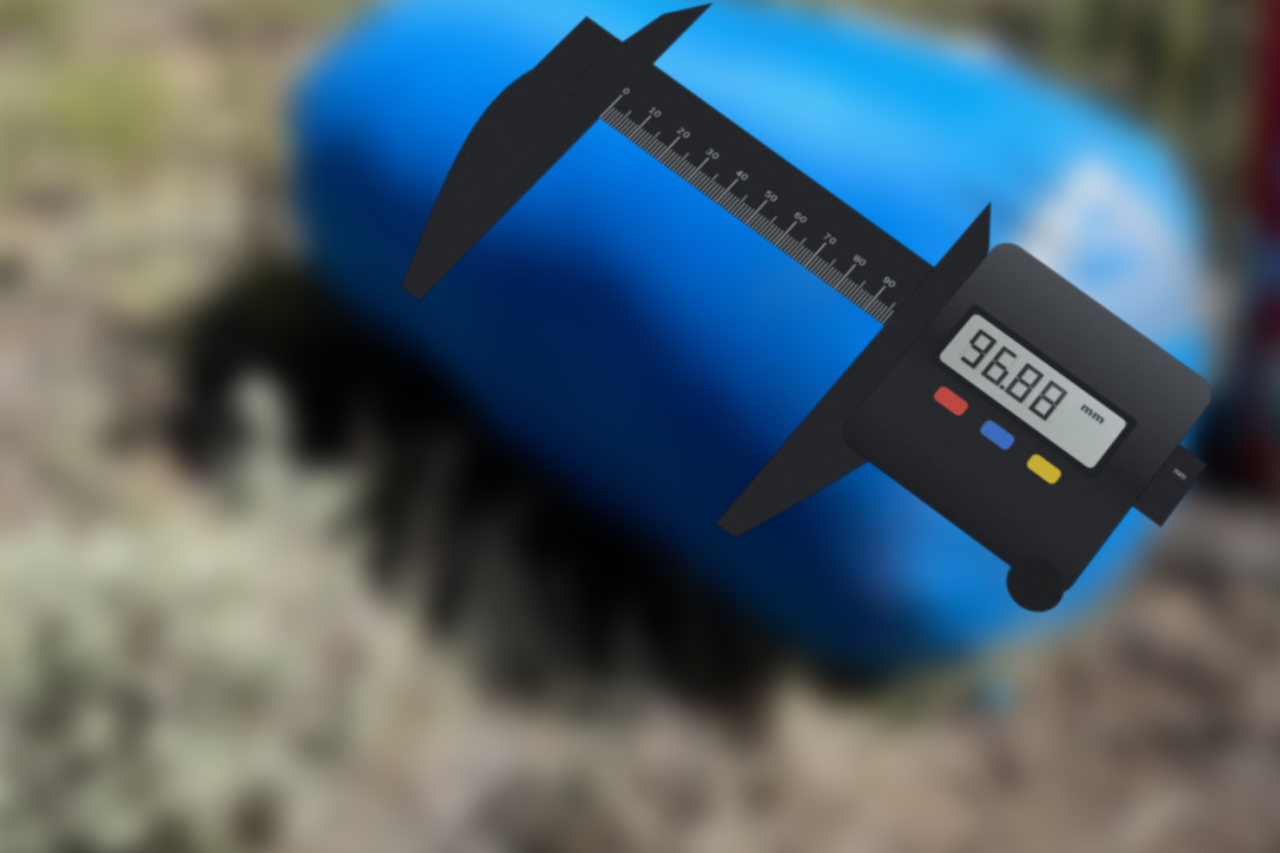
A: 96.88; mm
